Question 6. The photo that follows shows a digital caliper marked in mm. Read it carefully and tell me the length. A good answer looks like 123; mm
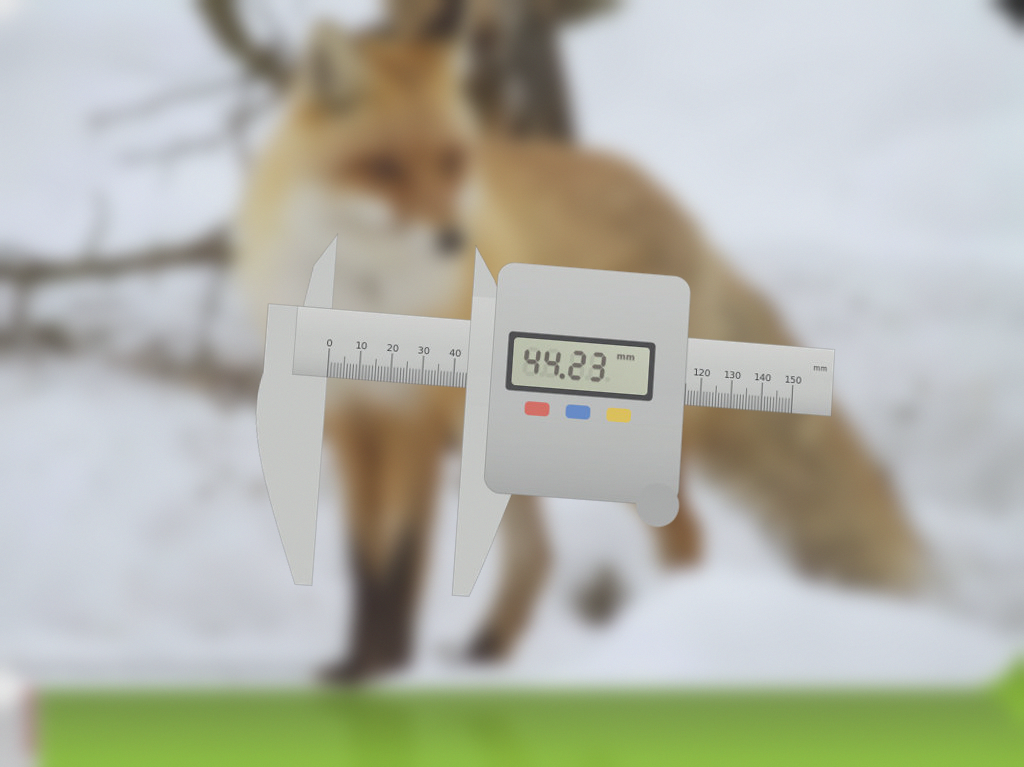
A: 44.23; mm
